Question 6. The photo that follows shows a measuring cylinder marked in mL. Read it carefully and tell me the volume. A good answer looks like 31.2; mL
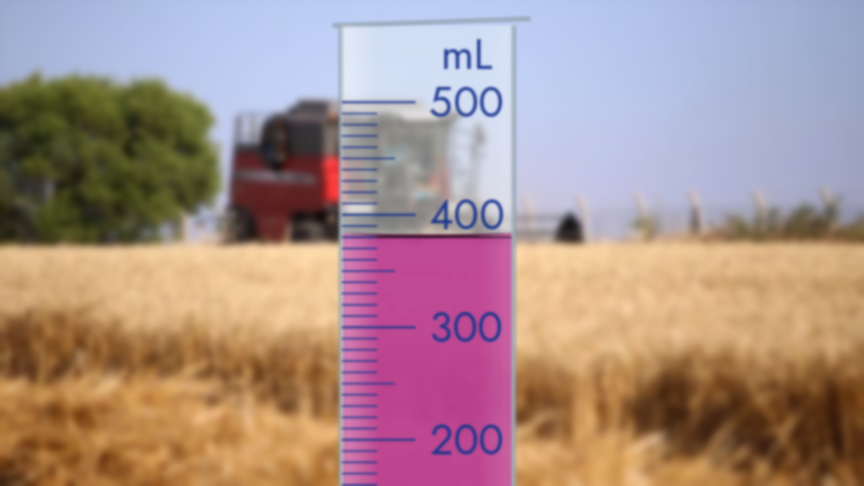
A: 380; mL
